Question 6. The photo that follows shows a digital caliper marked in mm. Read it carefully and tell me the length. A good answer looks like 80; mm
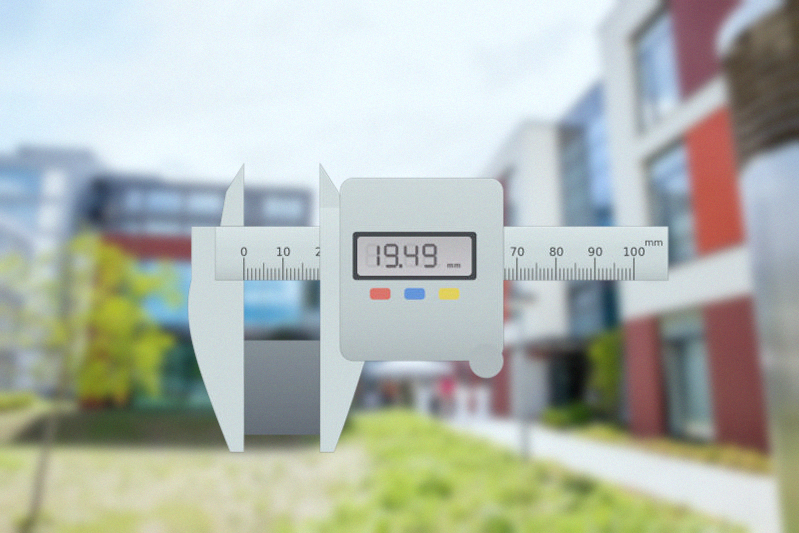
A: 19.49; mm
